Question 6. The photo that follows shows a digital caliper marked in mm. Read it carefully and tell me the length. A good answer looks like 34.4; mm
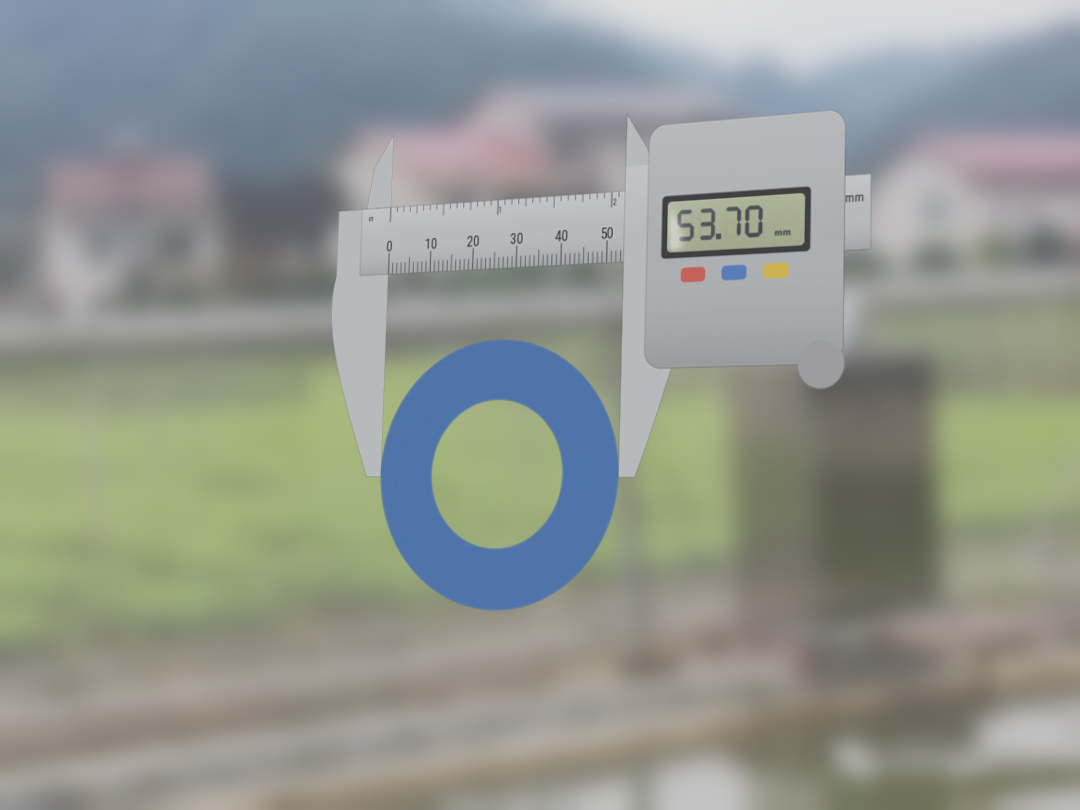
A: 53.70; mm
